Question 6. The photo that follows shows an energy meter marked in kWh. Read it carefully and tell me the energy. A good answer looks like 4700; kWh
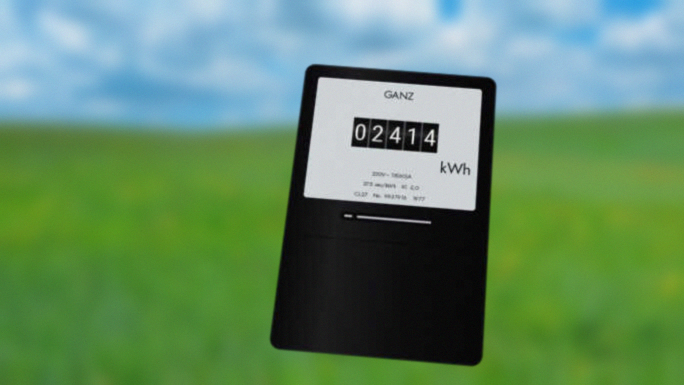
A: 2414; kWh
